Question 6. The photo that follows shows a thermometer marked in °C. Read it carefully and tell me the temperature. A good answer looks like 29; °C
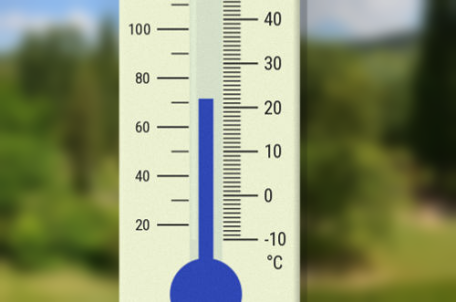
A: 22; °C
